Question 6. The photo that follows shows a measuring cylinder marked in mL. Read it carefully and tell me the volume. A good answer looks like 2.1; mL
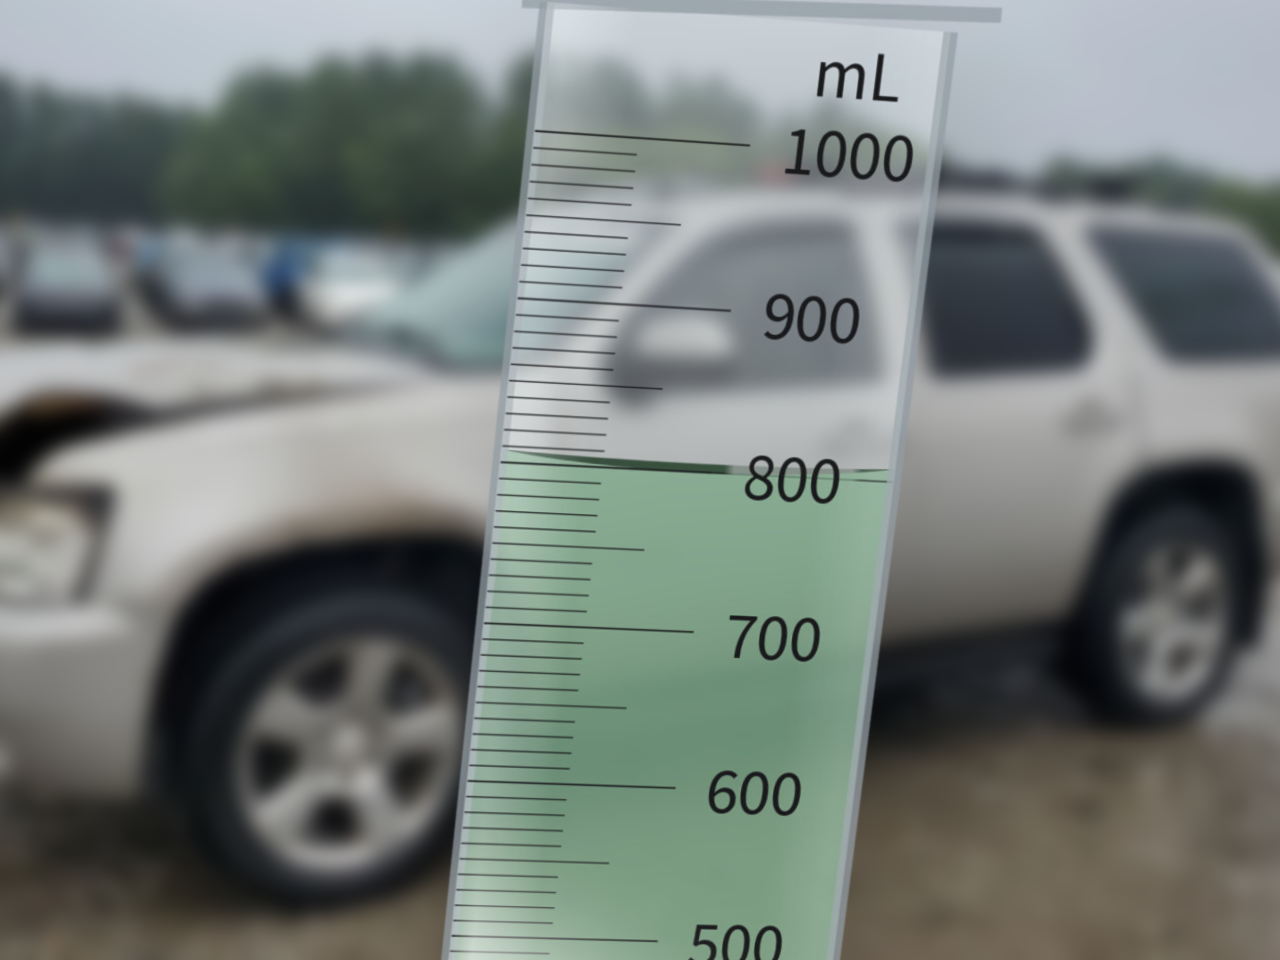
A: 800; mL
